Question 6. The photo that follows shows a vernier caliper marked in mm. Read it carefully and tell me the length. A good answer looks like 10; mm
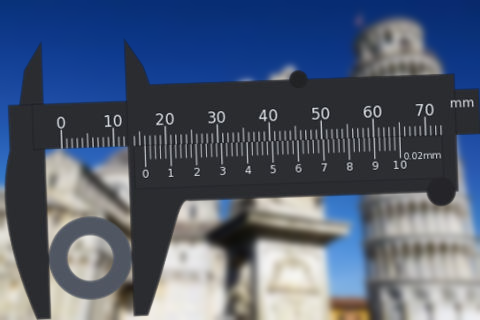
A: 16.0; mm
